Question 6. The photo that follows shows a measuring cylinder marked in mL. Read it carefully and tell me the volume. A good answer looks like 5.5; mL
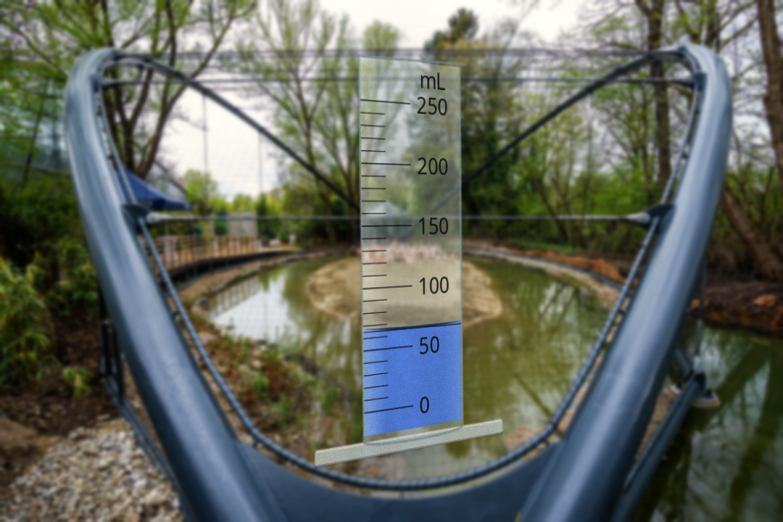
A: 65; mL
